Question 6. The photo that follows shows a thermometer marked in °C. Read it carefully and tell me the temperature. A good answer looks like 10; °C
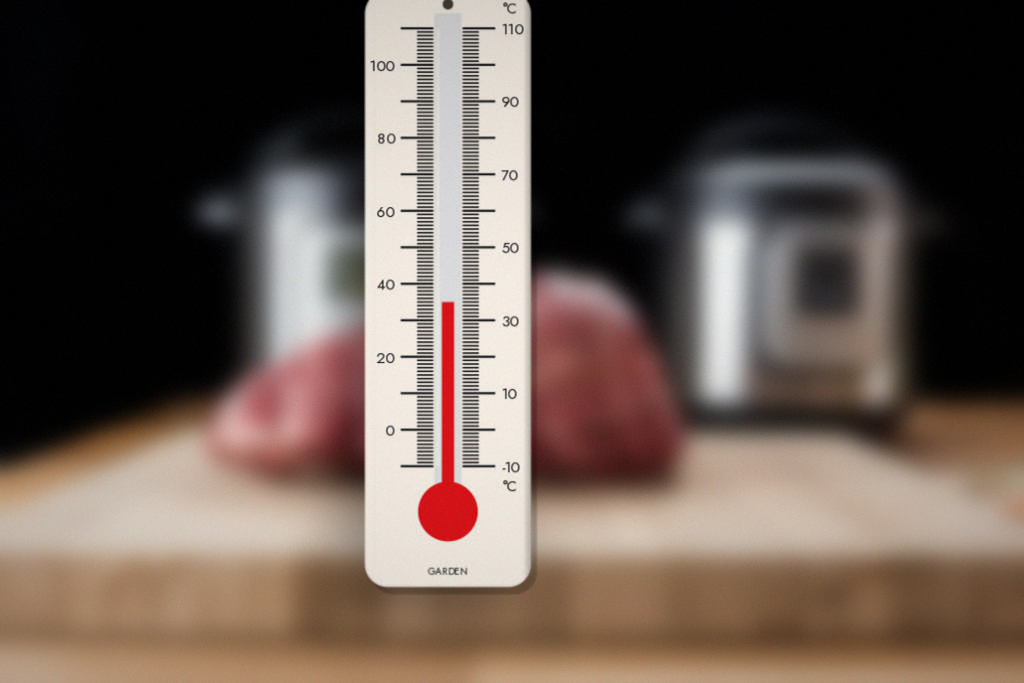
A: 35; °C
